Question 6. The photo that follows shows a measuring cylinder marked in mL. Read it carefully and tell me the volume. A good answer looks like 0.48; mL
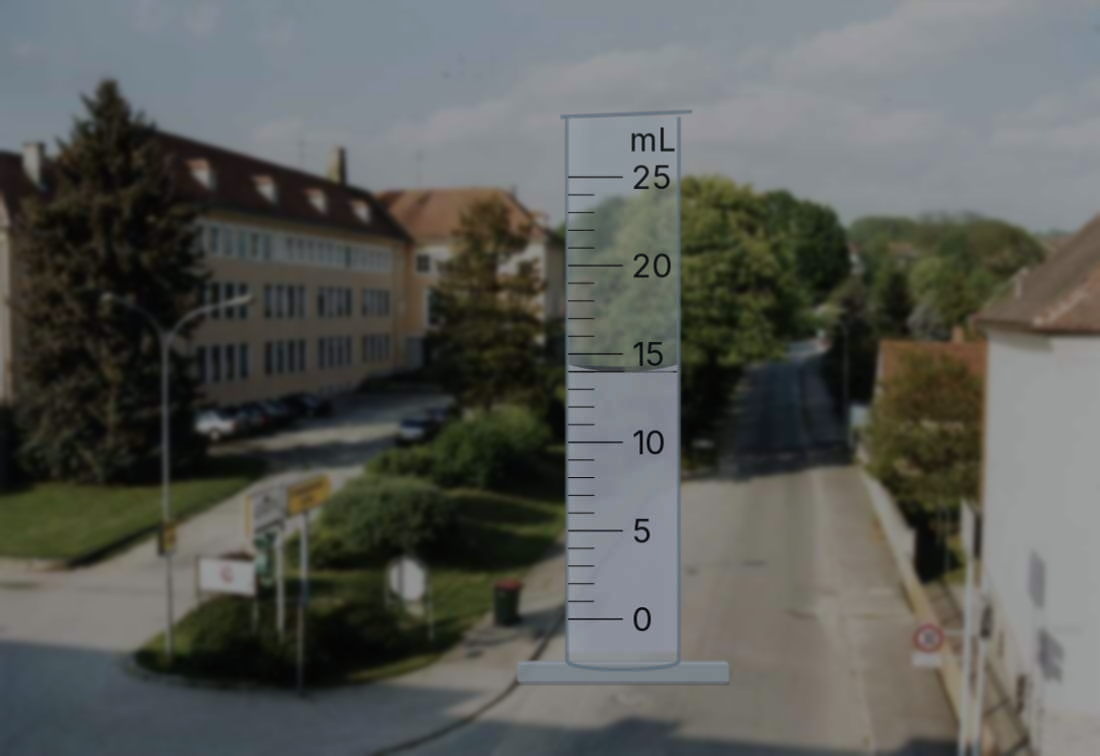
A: 14; mL
